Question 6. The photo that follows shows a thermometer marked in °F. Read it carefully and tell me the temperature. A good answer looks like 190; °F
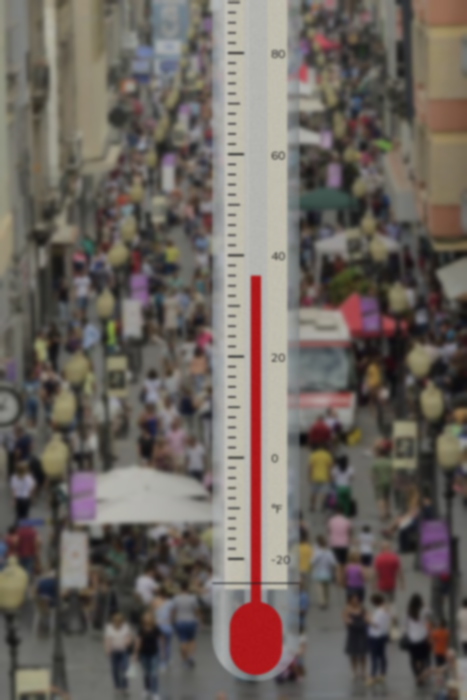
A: 36; °F
